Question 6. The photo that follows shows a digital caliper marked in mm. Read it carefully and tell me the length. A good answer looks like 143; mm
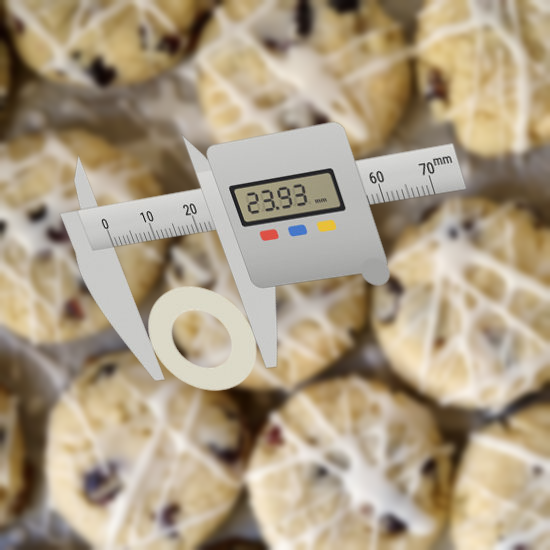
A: 23.93; mm
